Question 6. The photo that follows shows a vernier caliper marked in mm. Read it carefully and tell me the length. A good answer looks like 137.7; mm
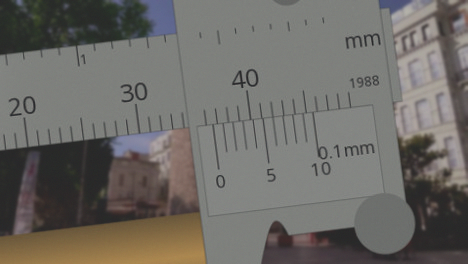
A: 36.6; mm
